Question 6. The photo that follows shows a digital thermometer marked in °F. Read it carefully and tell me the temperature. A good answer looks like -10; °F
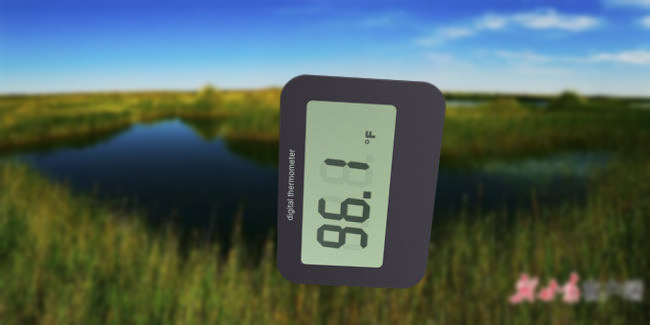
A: 96.1; °F
